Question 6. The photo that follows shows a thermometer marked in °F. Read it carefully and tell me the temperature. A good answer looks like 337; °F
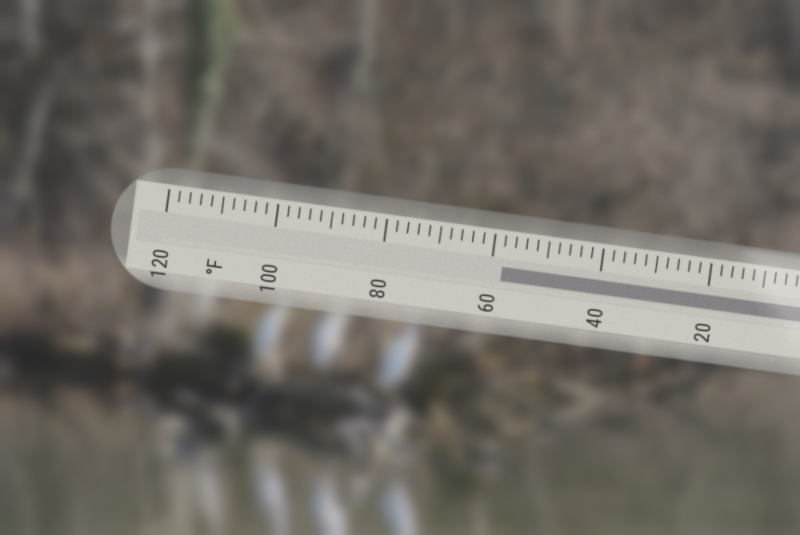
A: 58; °F
